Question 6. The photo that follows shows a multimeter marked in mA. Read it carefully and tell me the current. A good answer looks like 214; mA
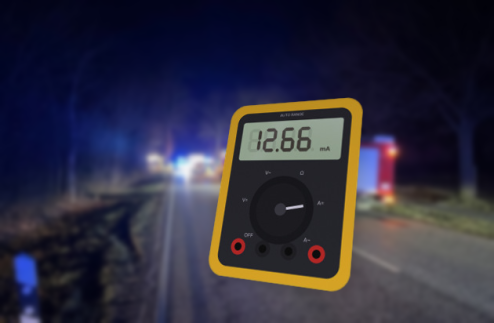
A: 12.66; mA
